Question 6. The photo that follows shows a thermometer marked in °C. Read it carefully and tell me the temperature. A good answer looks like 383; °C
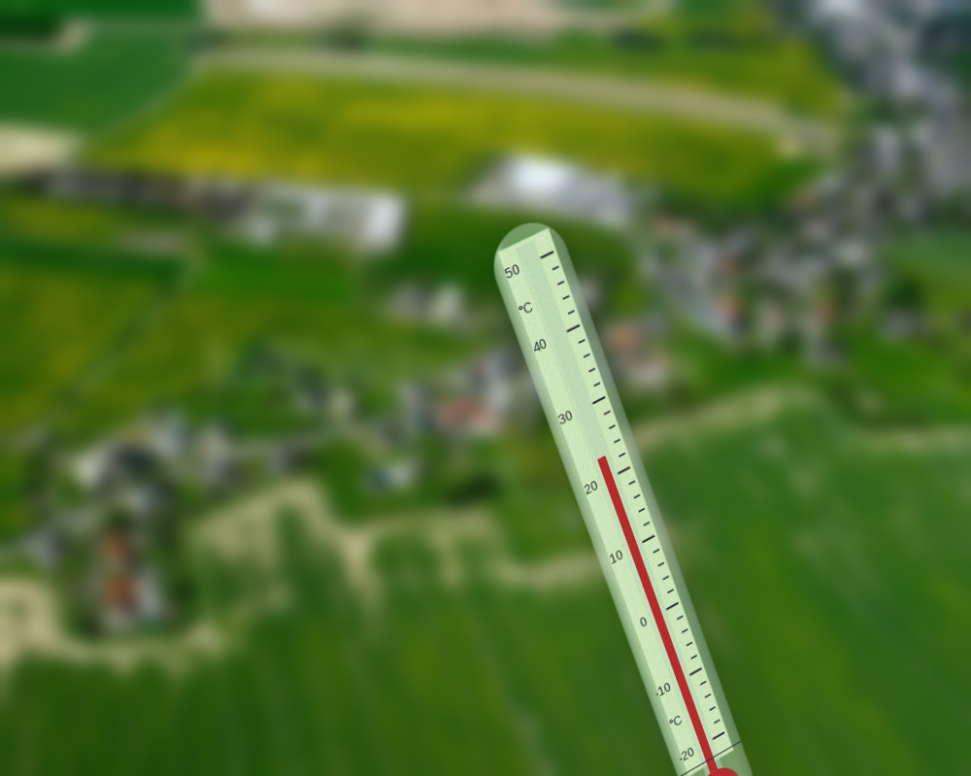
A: 23; °C
